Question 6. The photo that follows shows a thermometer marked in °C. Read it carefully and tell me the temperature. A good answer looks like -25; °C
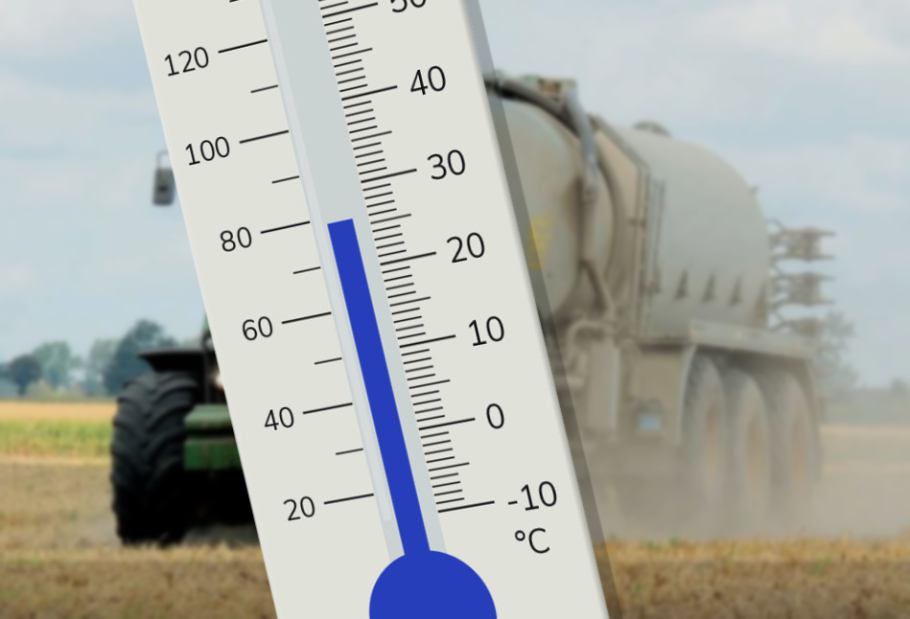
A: 26; °C
